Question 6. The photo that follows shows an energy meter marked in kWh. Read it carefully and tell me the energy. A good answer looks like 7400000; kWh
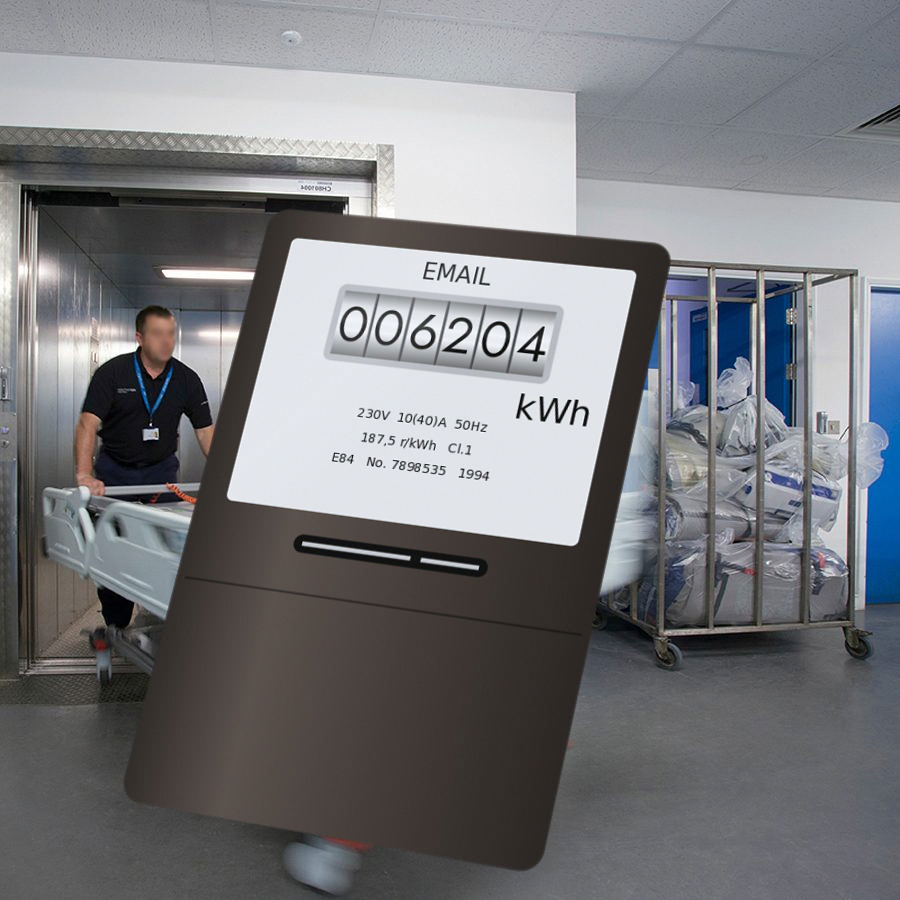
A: 6204; kWh
